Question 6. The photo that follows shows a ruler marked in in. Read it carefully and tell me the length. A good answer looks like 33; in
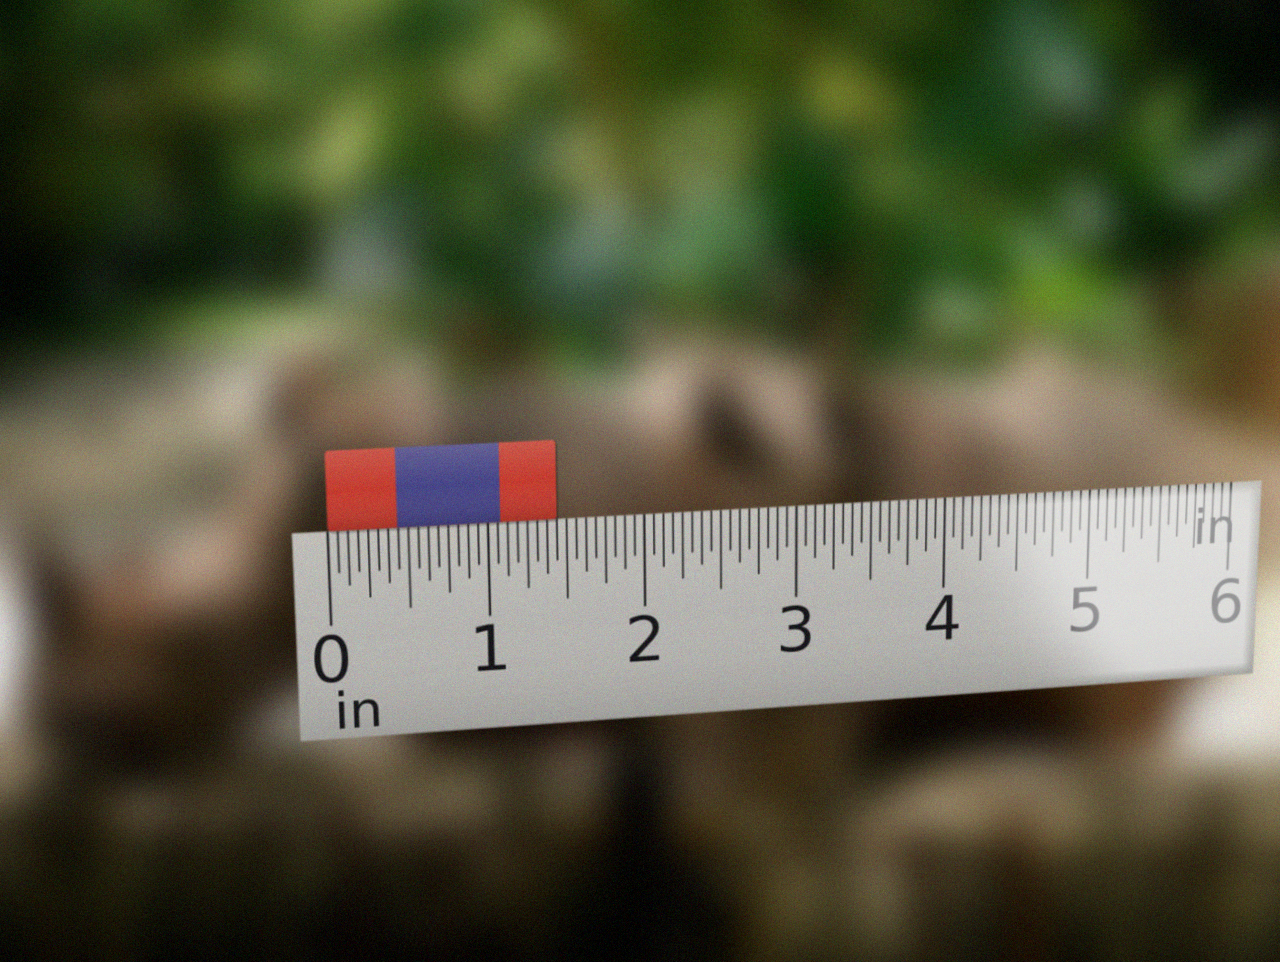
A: 1.4375; in
